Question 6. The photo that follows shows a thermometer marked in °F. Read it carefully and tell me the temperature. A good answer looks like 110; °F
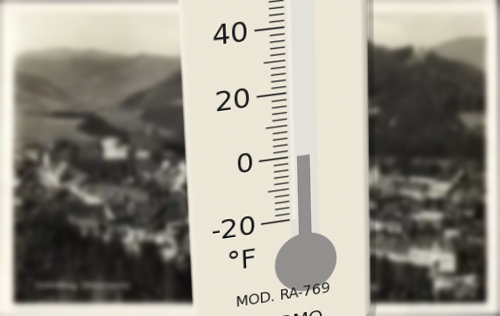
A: 0; °F
